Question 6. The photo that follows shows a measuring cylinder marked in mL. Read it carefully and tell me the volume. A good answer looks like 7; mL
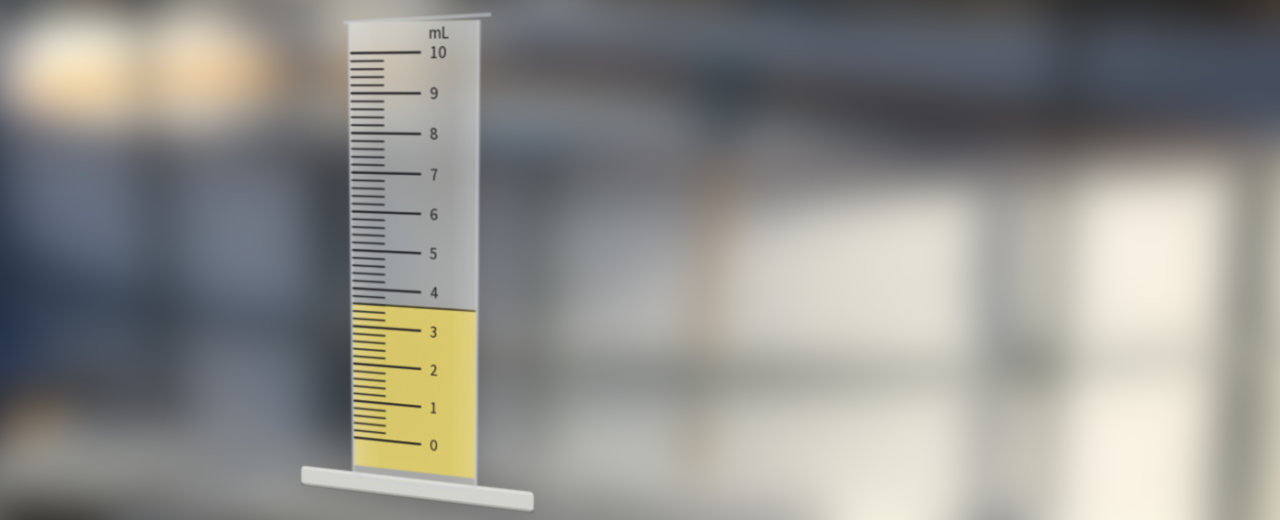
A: 3.6; mL
